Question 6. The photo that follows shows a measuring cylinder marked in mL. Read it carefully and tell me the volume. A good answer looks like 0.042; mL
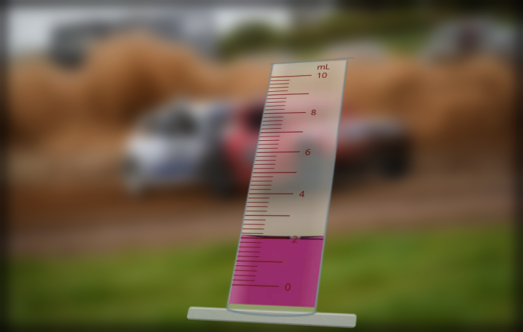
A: 2; mL
